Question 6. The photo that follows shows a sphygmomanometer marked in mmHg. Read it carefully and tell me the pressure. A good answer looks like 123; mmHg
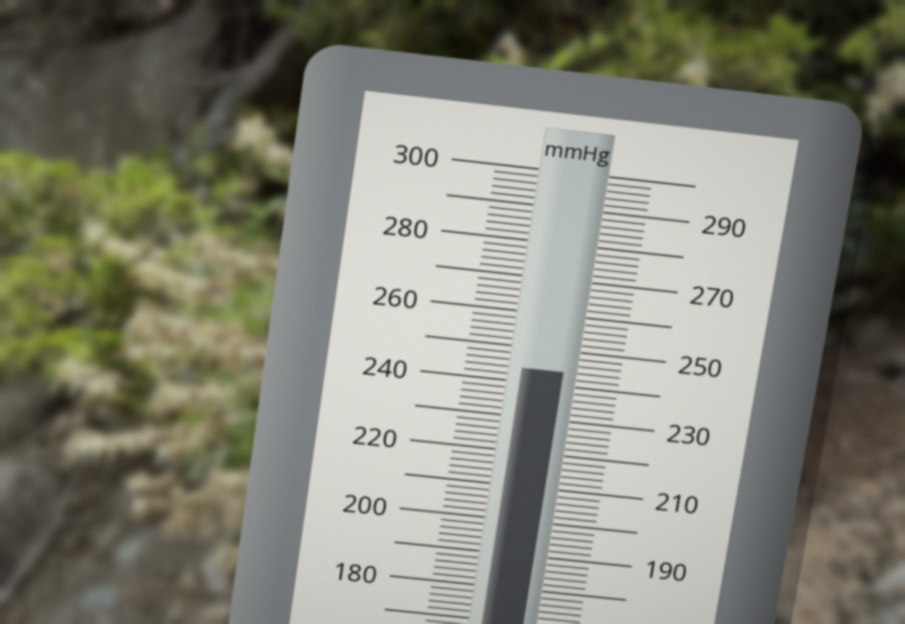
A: 244; mmHg
